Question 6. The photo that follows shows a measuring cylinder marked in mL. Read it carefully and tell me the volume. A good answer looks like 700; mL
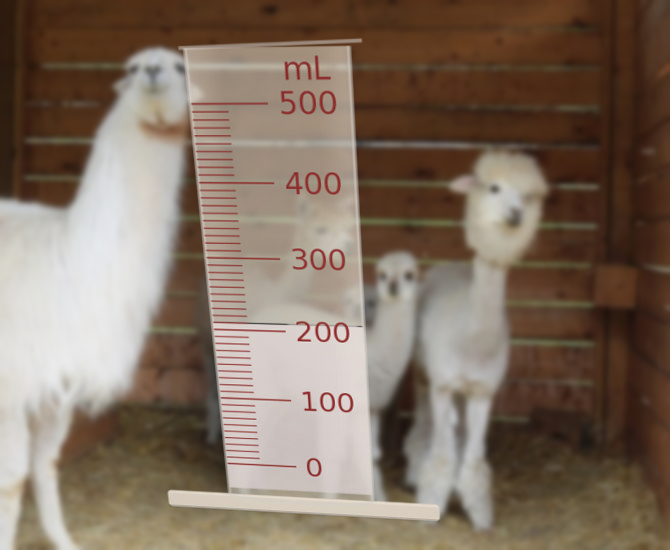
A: 210; mL
